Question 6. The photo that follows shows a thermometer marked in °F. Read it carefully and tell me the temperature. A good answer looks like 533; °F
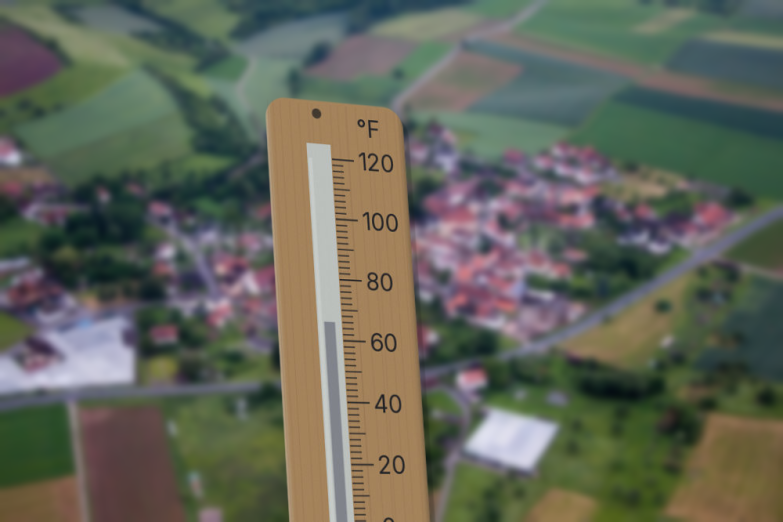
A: 66; °F
